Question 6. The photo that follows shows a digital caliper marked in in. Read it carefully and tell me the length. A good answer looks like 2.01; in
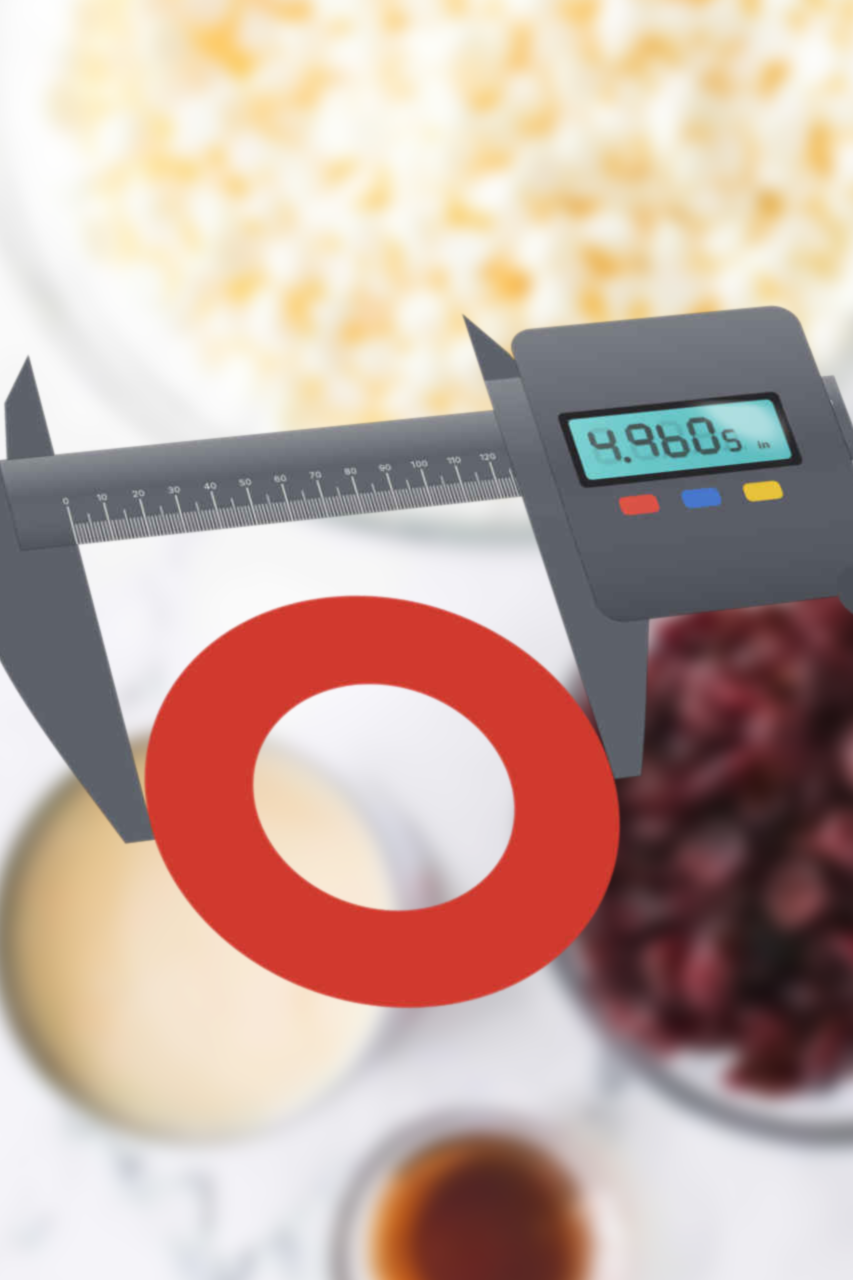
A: 4.9605; in
